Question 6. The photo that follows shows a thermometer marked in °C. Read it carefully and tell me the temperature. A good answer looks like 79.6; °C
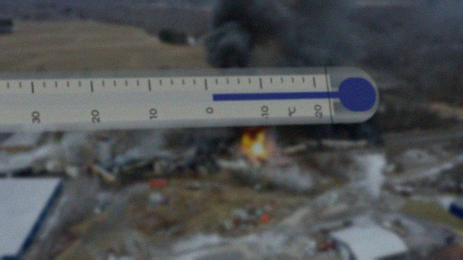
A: -1; °C
